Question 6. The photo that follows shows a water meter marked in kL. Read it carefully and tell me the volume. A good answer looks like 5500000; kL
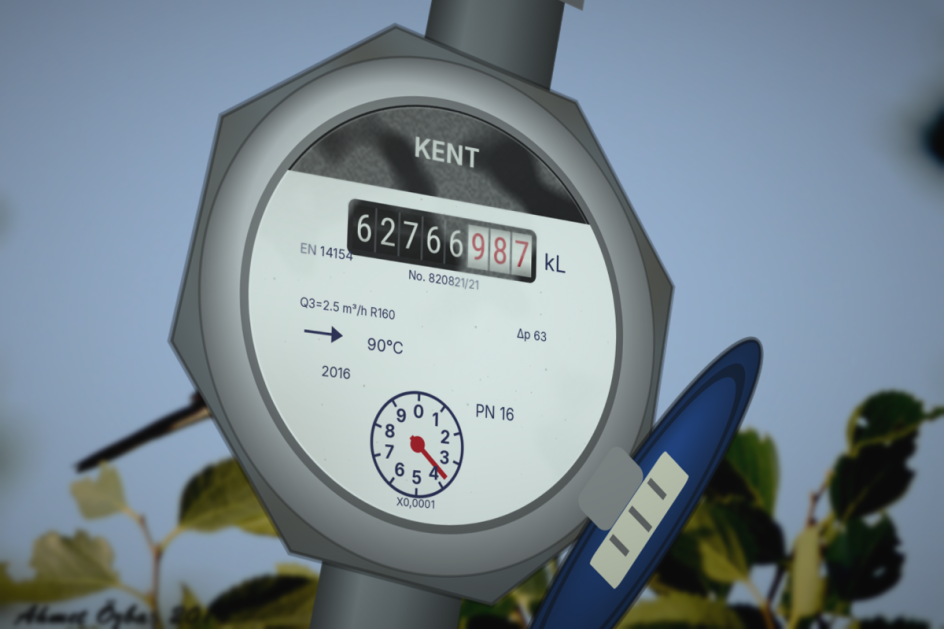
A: 62766.9873; kL
